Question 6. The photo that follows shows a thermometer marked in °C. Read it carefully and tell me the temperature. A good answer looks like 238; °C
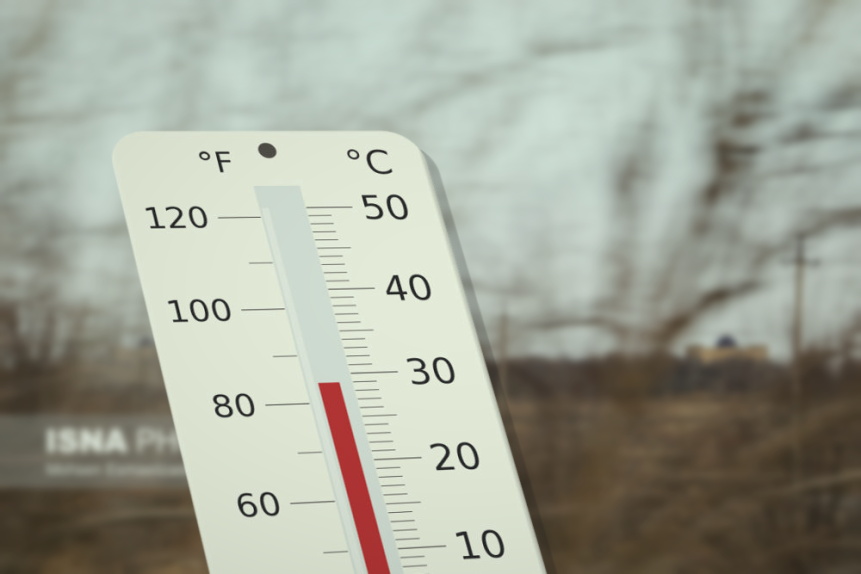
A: 29; °C
